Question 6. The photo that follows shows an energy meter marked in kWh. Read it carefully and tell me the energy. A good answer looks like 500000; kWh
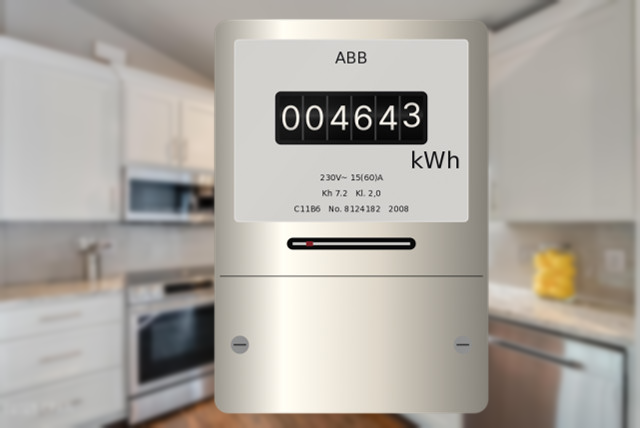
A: 4643; kWh
